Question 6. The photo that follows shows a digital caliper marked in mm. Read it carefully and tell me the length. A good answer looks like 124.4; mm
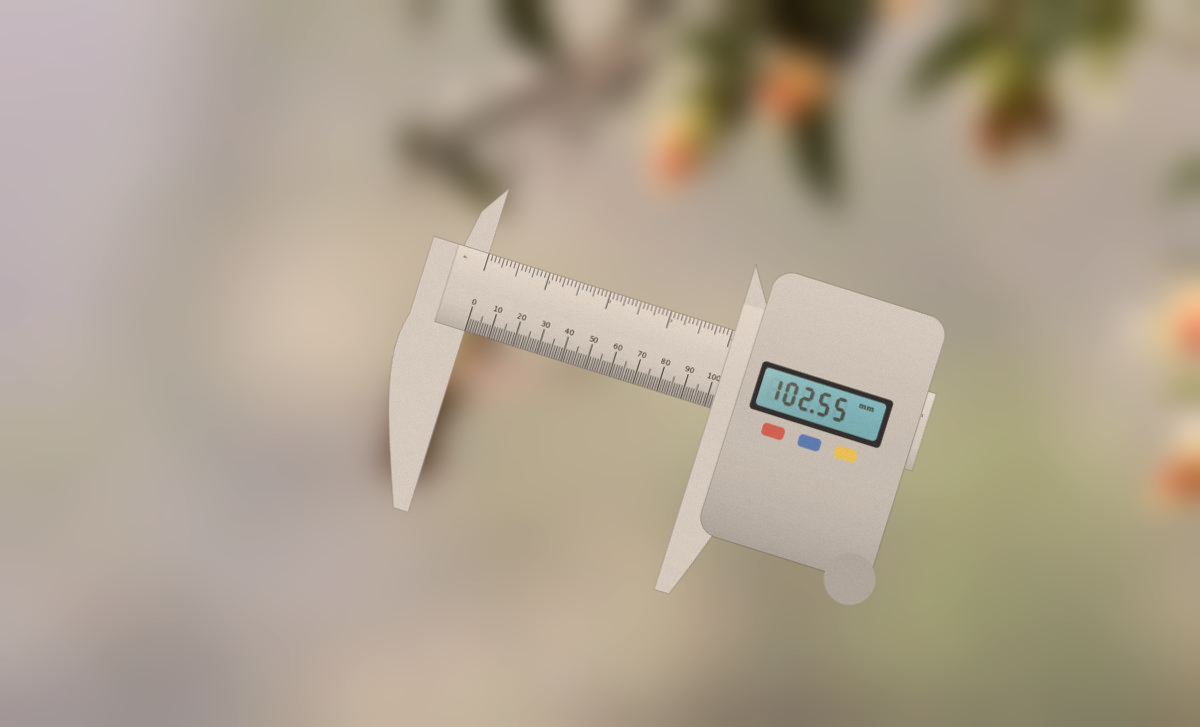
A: 102.55; mm
